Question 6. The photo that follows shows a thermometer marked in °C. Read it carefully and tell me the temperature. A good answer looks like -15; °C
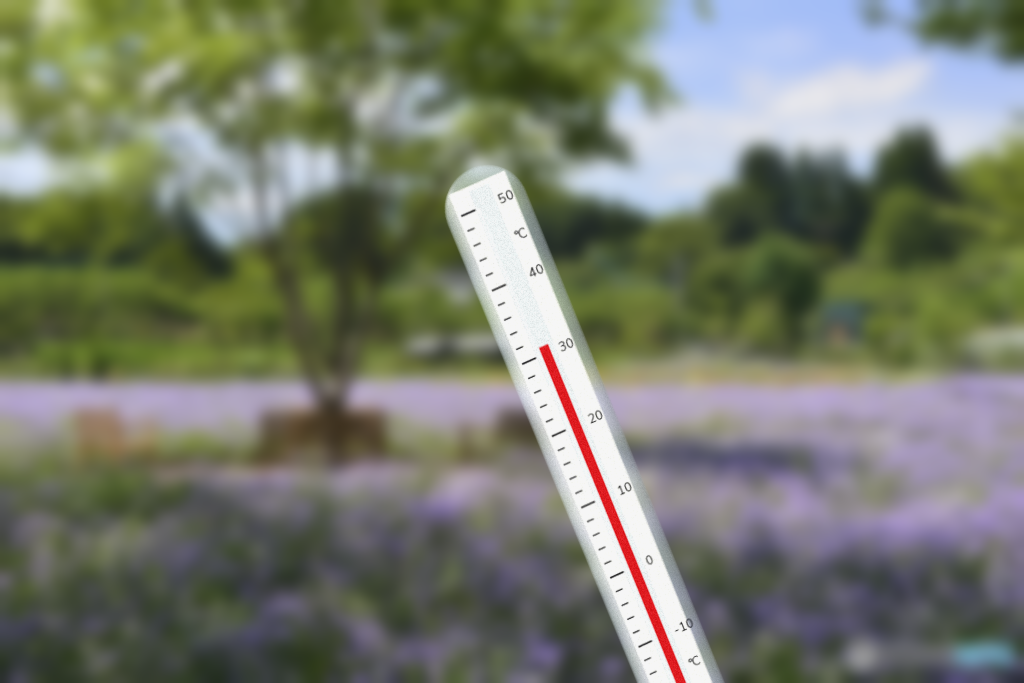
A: 31; °C
